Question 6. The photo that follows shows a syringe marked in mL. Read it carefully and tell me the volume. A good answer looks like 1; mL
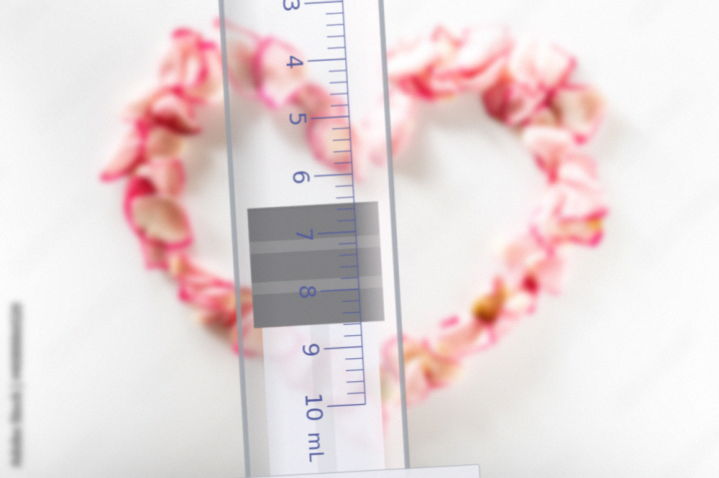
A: 6.5; mL
